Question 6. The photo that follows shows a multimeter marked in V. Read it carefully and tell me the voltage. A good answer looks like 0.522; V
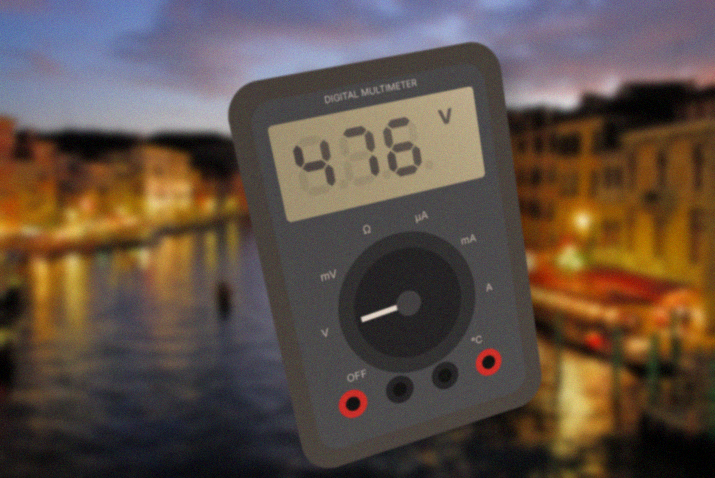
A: 476; V
